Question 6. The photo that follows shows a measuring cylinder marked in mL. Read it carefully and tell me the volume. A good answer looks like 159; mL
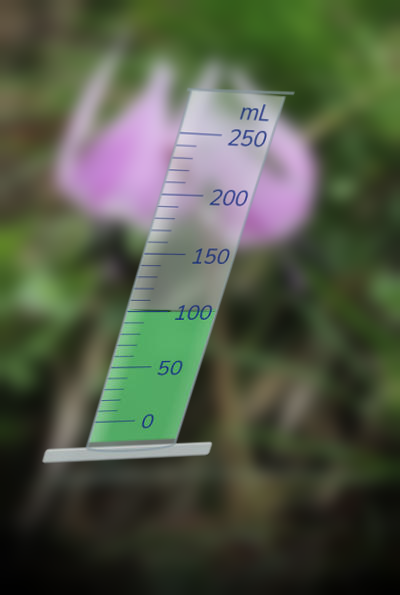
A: 100; mL
